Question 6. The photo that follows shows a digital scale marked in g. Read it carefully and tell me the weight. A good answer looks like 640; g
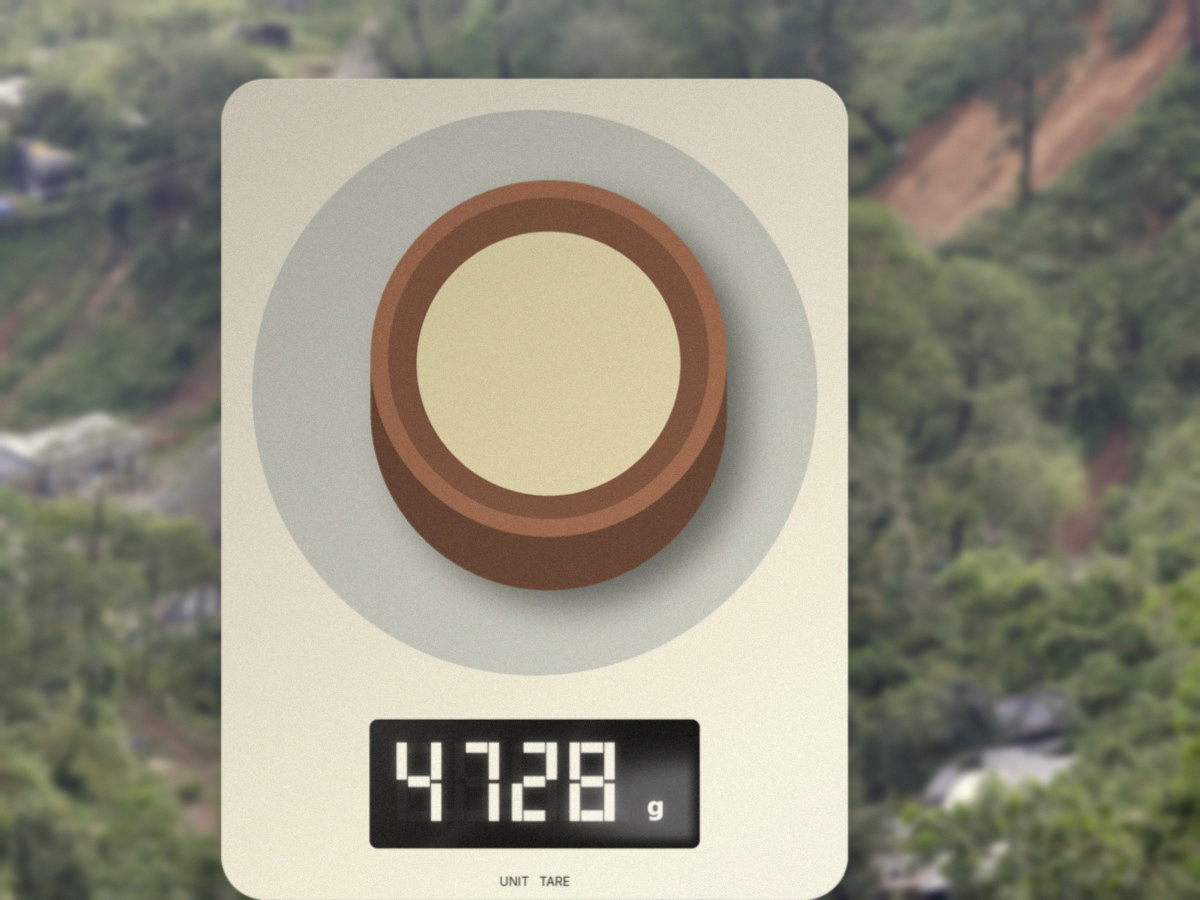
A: 4728; g
